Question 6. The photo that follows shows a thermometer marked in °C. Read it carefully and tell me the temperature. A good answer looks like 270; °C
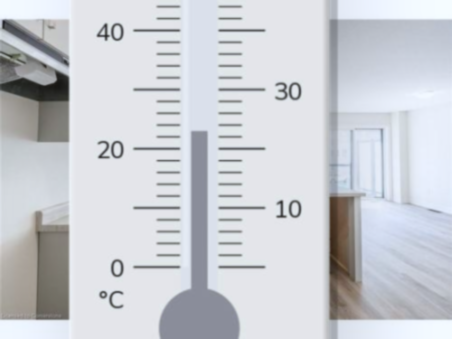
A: 23; °C
